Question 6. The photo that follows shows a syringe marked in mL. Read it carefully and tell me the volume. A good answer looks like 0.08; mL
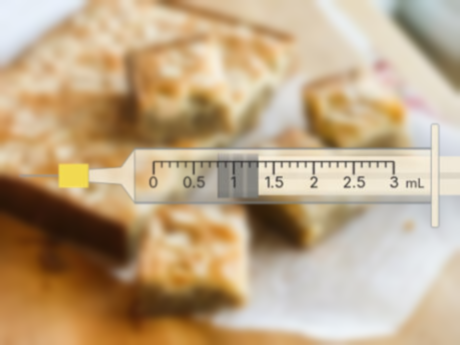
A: 0.8; mL
